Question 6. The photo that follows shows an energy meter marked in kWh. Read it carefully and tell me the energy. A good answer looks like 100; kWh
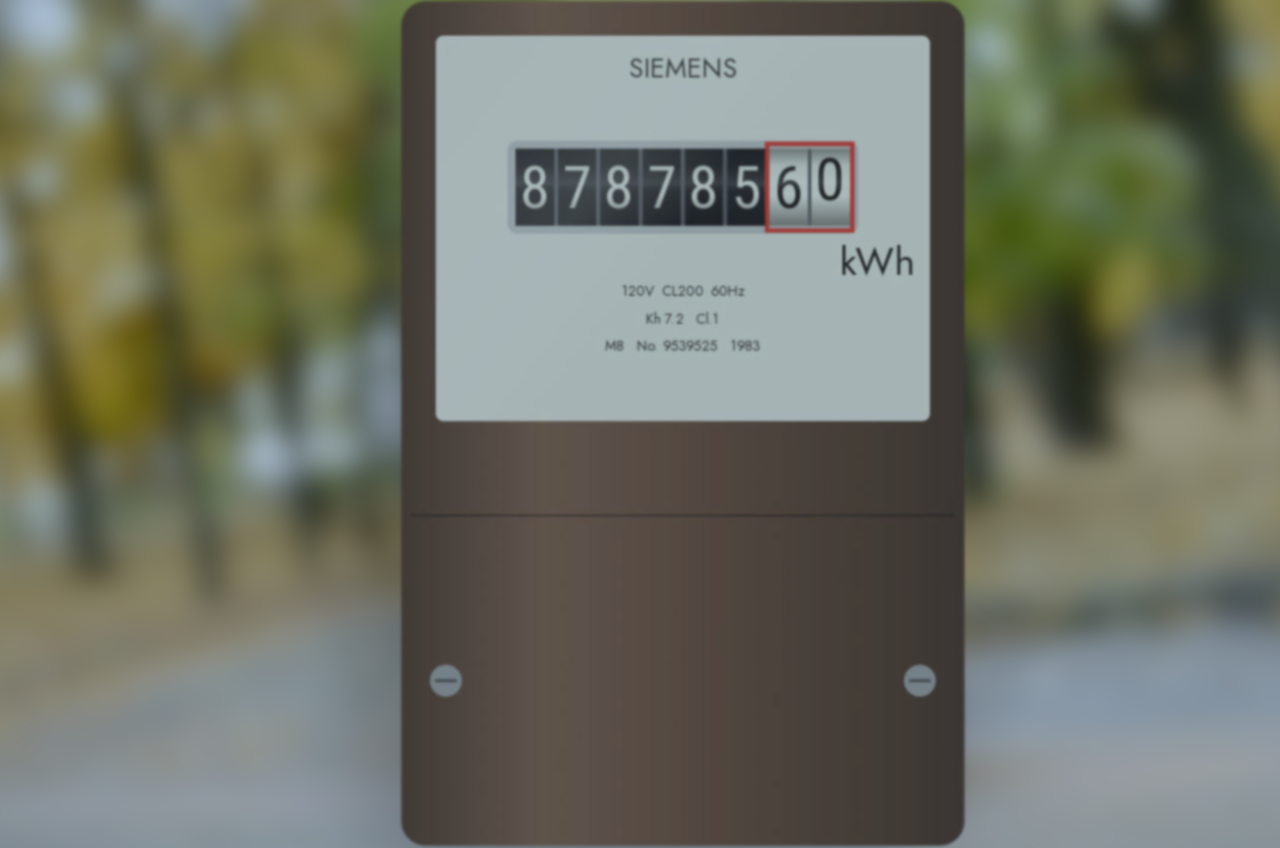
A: 878785.60; kWh
